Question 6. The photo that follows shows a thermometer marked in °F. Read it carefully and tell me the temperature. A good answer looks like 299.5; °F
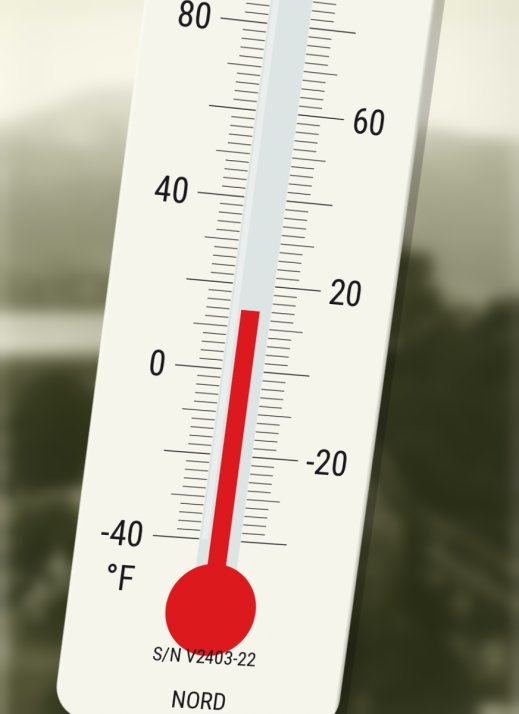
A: 14; °F
